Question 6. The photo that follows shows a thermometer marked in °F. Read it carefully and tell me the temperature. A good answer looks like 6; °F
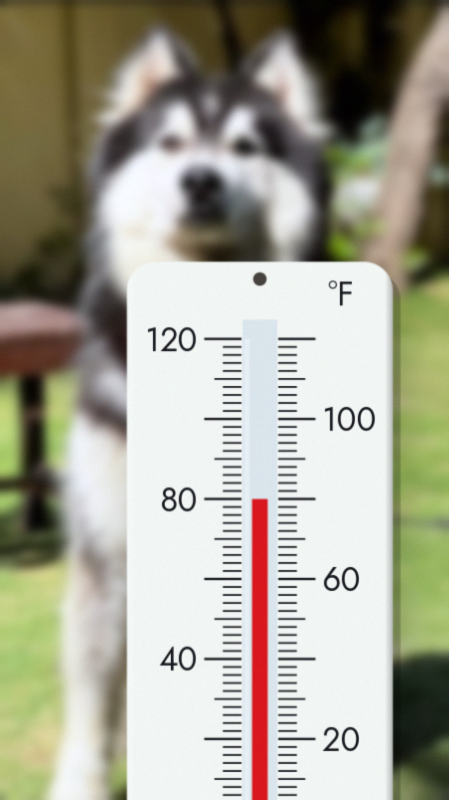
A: 80; °F
